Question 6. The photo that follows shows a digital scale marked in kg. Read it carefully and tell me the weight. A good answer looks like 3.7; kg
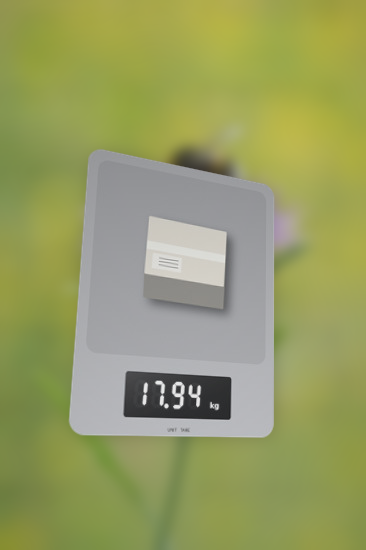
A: 17.94; kg
